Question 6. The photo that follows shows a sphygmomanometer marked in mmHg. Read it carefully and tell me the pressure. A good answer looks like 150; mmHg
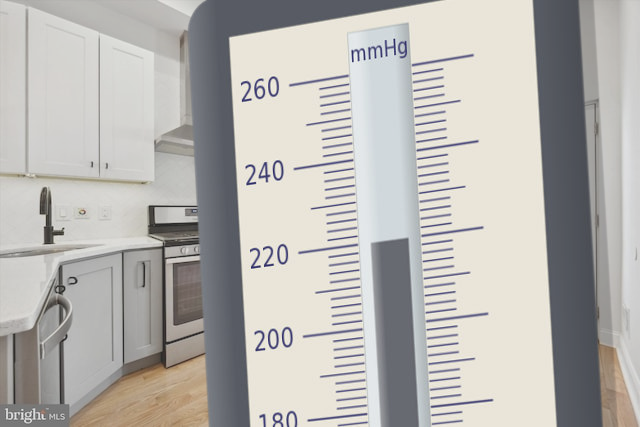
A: 220; mmHg
